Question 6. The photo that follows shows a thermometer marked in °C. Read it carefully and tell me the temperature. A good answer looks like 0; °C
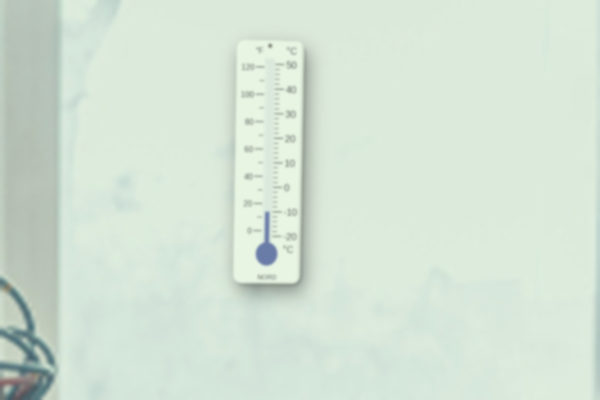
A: -10; °C
